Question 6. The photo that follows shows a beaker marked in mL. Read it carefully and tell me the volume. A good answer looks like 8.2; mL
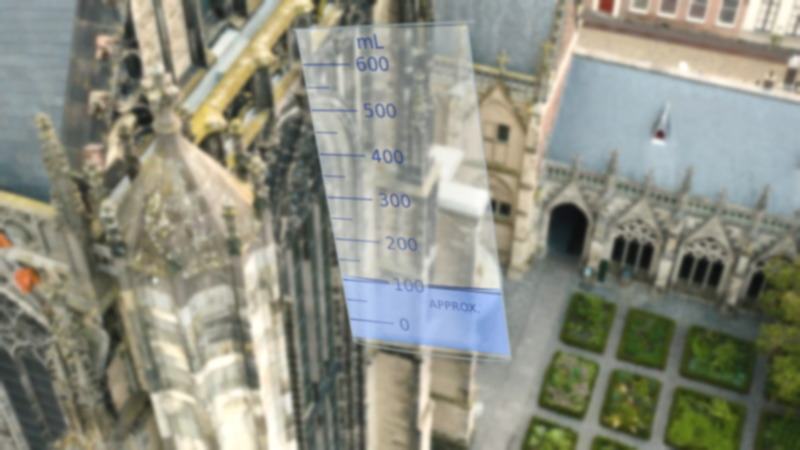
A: 100; mL
